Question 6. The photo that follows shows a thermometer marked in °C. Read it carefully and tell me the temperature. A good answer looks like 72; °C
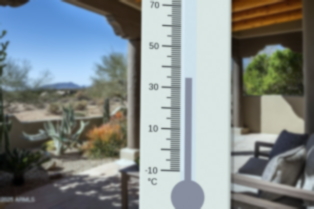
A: 35; °C
